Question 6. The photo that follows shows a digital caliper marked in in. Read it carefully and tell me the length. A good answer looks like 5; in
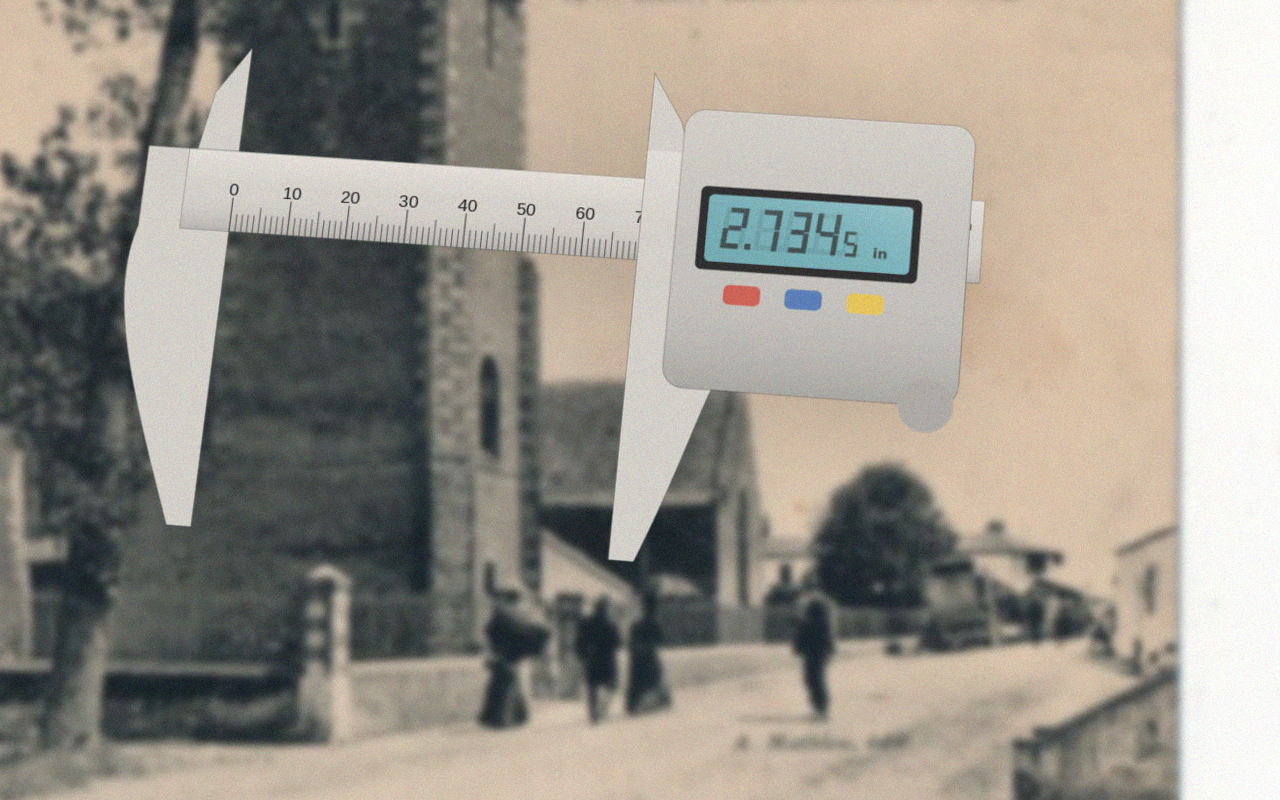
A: 2.7345; in
